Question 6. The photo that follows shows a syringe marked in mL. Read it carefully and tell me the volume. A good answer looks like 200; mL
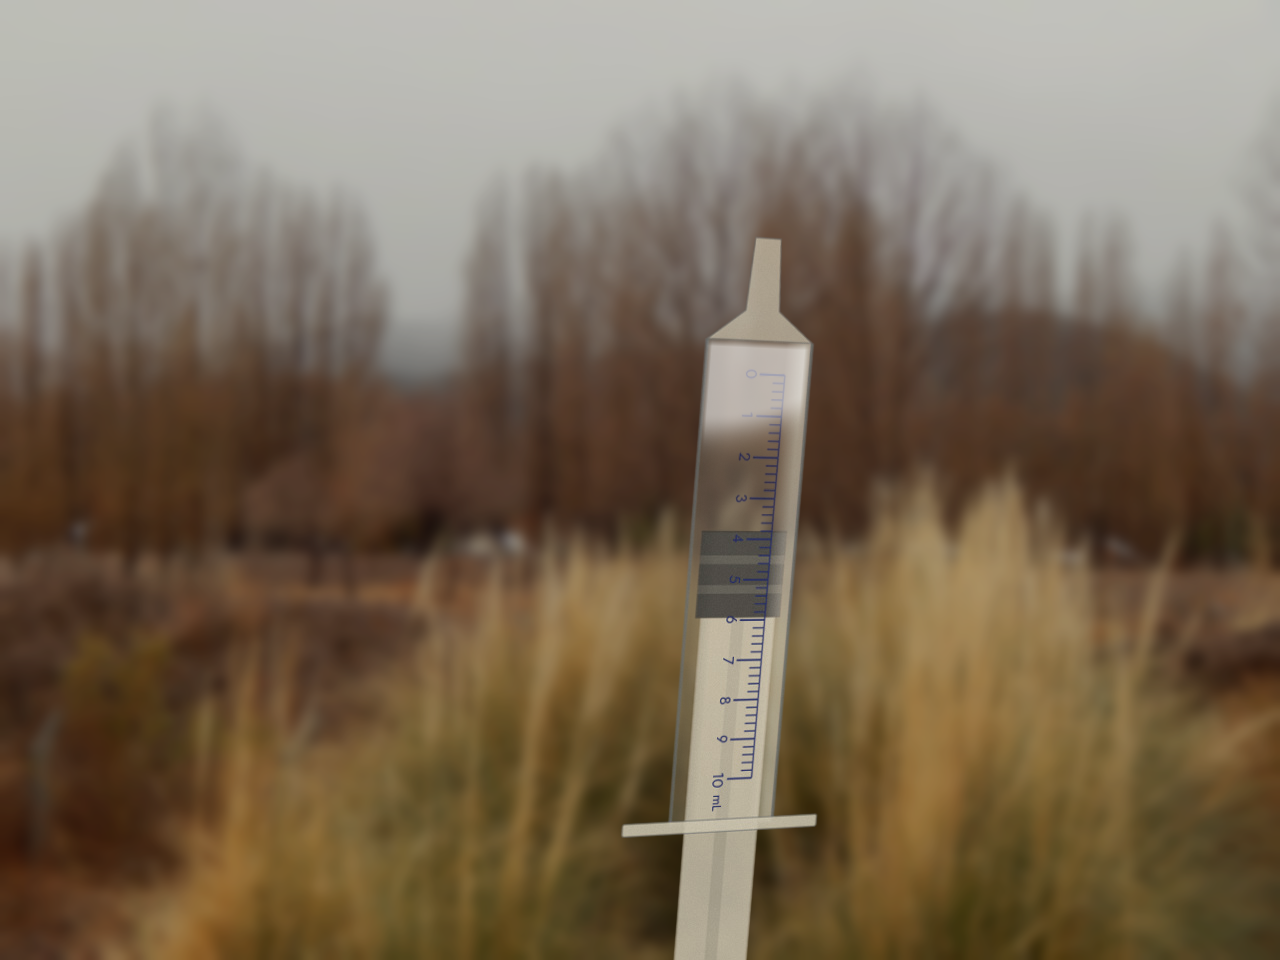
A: 3.8; mL
